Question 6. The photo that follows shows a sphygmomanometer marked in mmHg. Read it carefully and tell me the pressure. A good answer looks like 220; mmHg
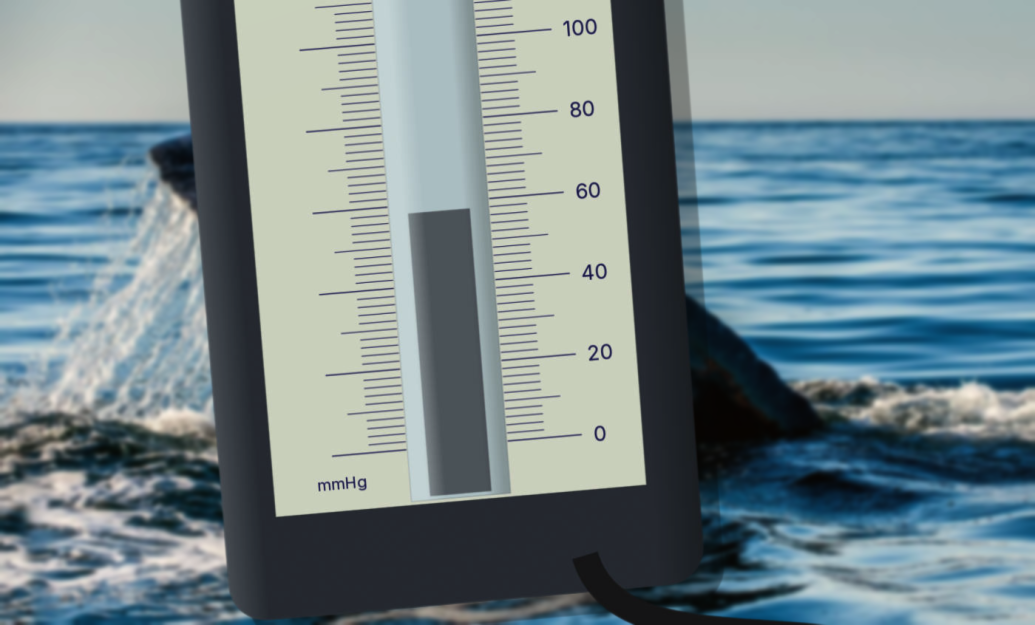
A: 58; mmHg
